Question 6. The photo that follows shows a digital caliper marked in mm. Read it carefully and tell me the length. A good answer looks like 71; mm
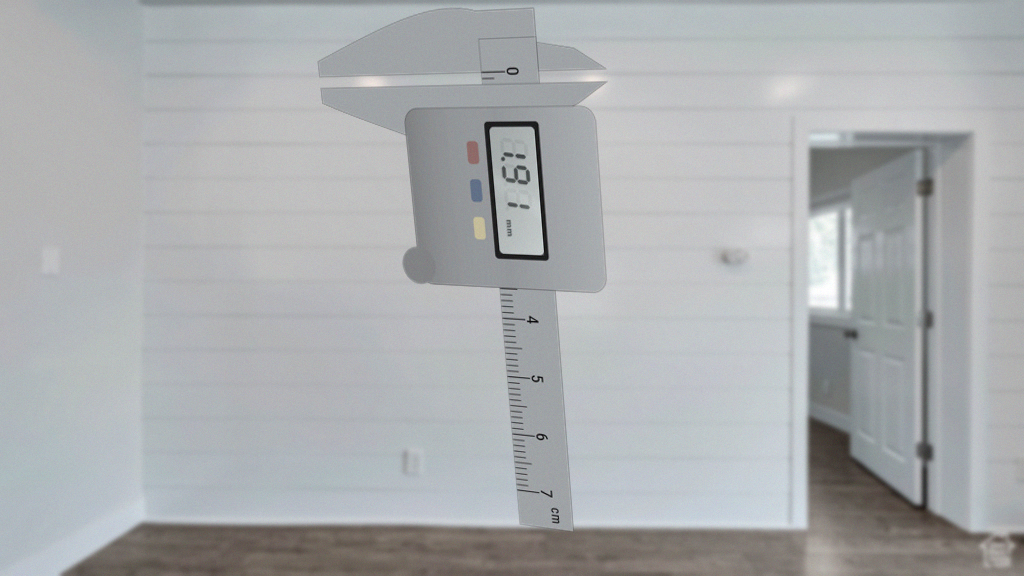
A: 1.91; mm
